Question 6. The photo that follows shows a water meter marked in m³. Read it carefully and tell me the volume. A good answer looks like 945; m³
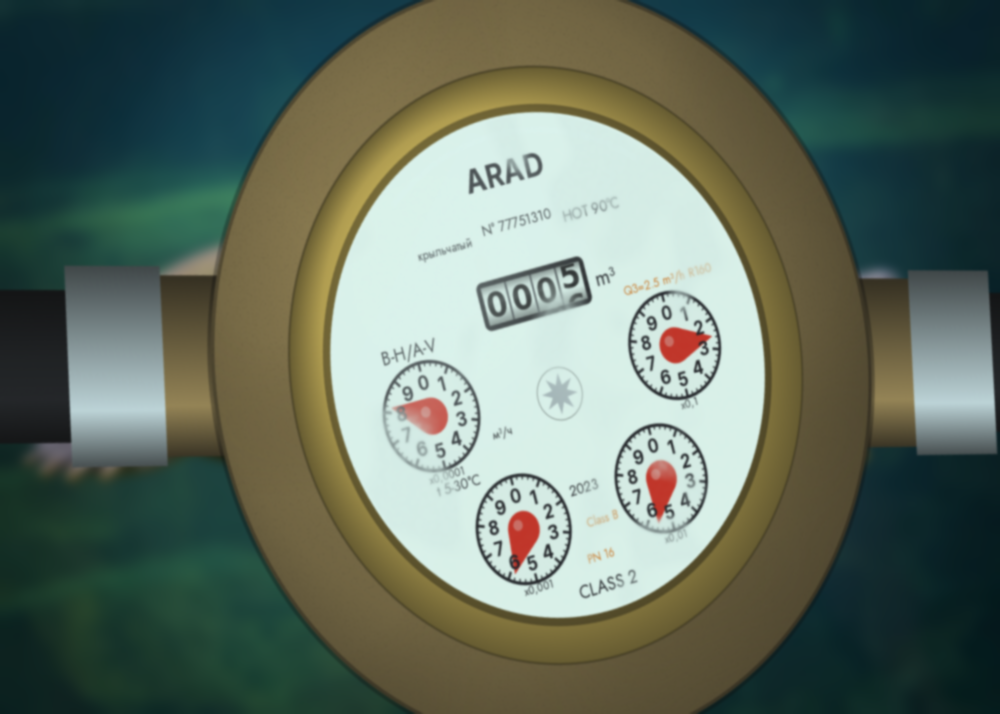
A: 5.2558; m³
